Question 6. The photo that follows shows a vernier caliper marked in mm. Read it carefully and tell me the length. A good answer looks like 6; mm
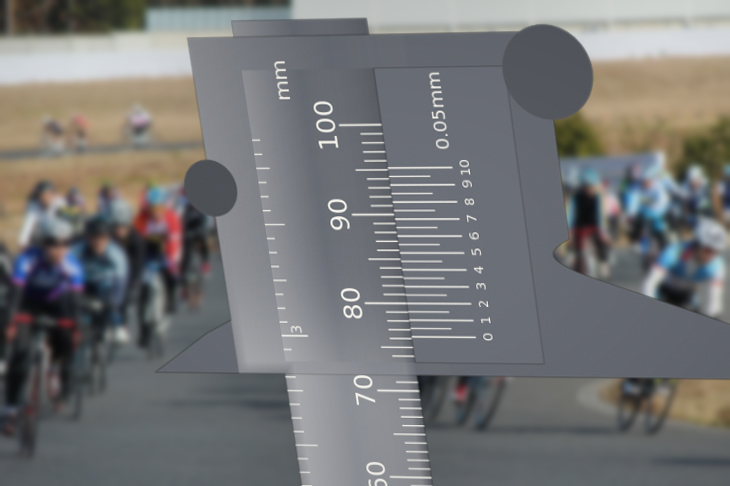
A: 76.2; mm
